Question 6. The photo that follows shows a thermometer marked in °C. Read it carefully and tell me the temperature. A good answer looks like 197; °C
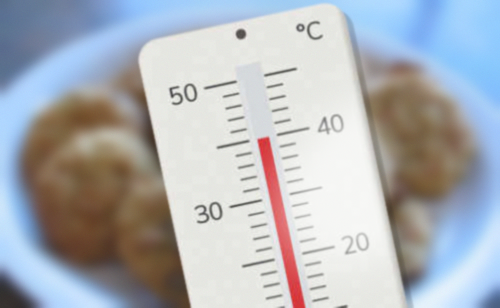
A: 40; °C
